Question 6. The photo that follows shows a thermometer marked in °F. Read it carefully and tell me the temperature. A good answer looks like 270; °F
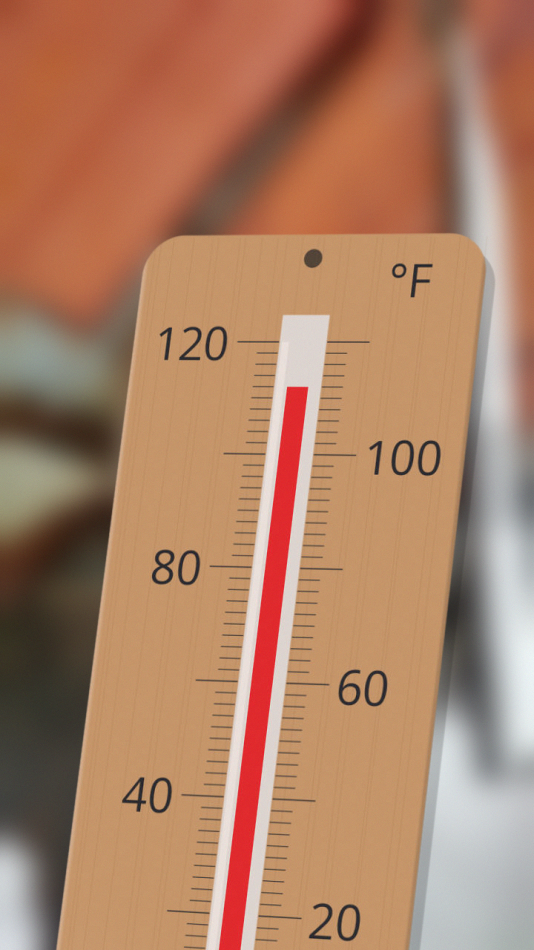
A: 112; °F
